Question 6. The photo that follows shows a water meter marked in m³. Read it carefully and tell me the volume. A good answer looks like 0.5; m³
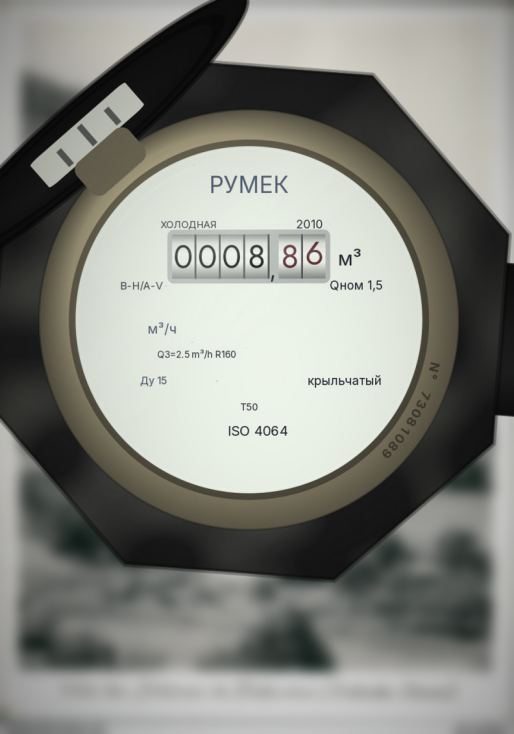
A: 8.86; m³
